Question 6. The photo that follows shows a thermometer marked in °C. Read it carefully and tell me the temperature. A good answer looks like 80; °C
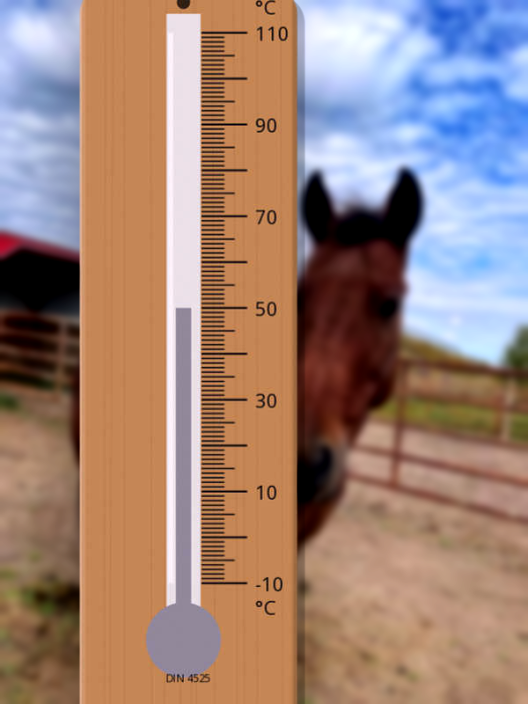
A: 50; °C
